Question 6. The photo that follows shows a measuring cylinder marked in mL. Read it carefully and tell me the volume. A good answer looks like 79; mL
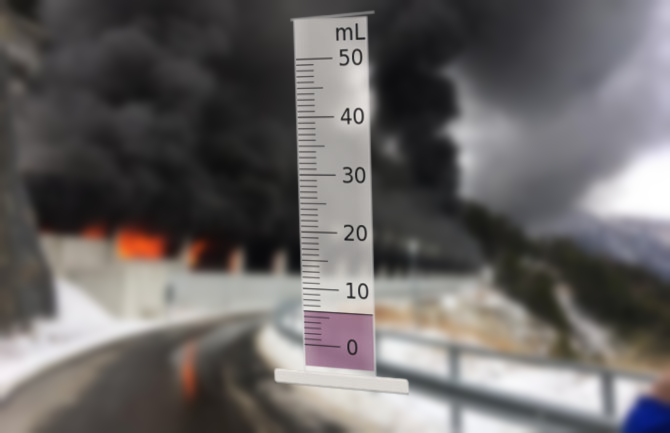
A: 6; mL
